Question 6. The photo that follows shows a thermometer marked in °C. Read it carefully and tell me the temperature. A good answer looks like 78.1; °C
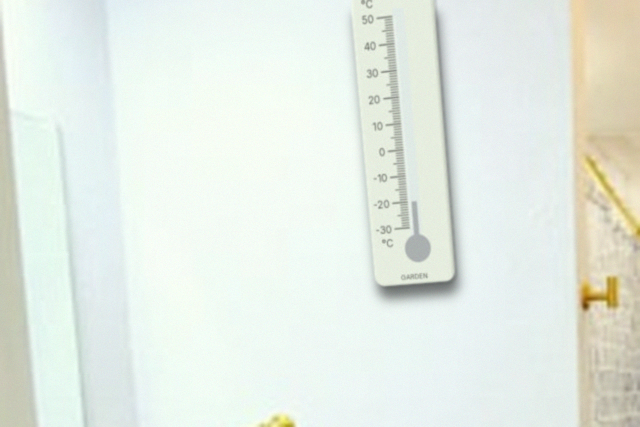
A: -20; °C
